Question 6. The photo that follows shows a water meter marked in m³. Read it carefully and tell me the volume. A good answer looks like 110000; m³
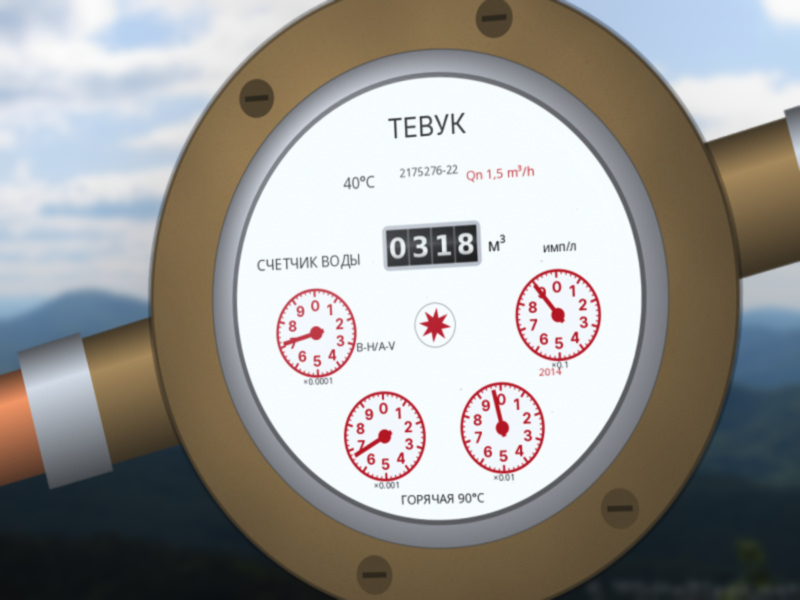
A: 318.8967; m³
